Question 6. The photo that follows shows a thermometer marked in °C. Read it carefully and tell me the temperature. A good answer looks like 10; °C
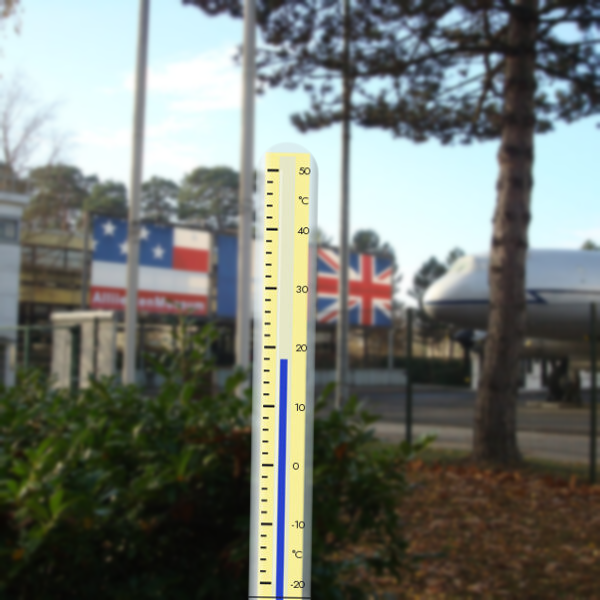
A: 18; °C
